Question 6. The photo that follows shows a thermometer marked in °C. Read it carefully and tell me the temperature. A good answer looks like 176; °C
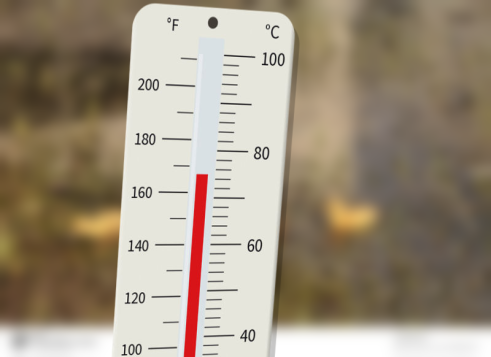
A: 75; °C
